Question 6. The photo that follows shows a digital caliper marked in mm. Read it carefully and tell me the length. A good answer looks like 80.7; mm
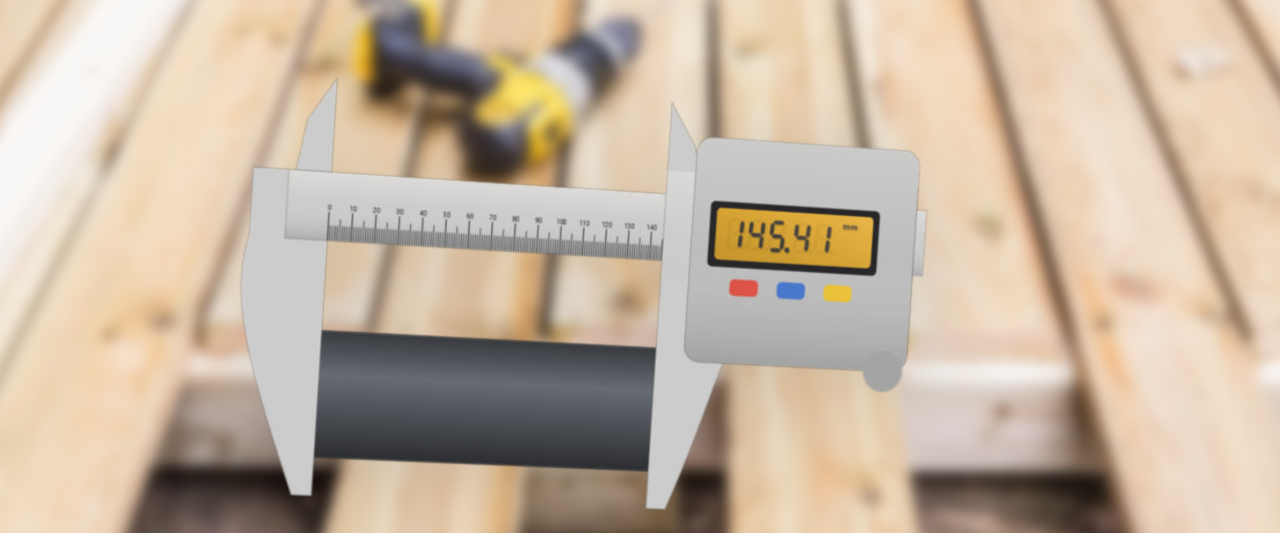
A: 145.41; mm
